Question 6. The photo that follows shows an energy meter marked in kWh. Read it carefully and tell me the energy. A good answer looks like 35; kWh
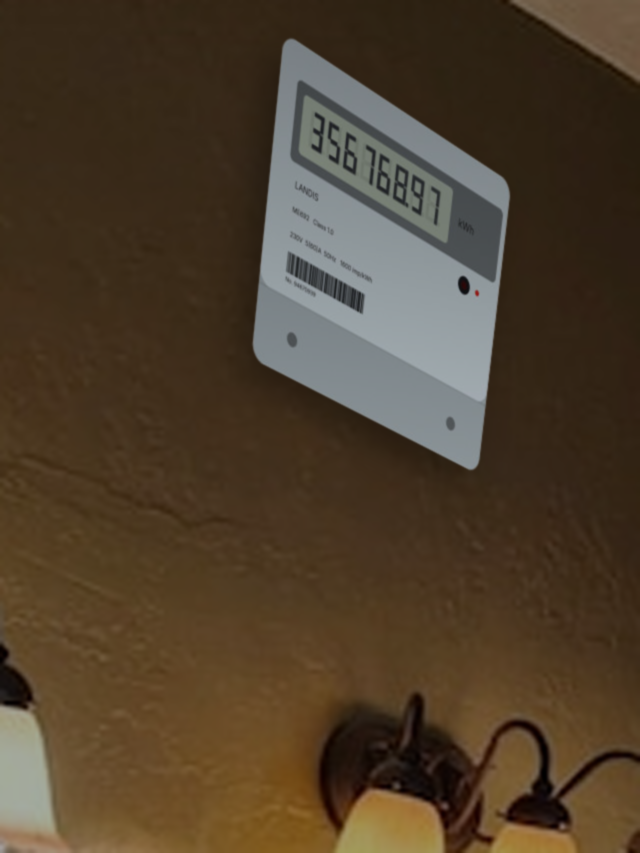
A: 356768.97; kWh
